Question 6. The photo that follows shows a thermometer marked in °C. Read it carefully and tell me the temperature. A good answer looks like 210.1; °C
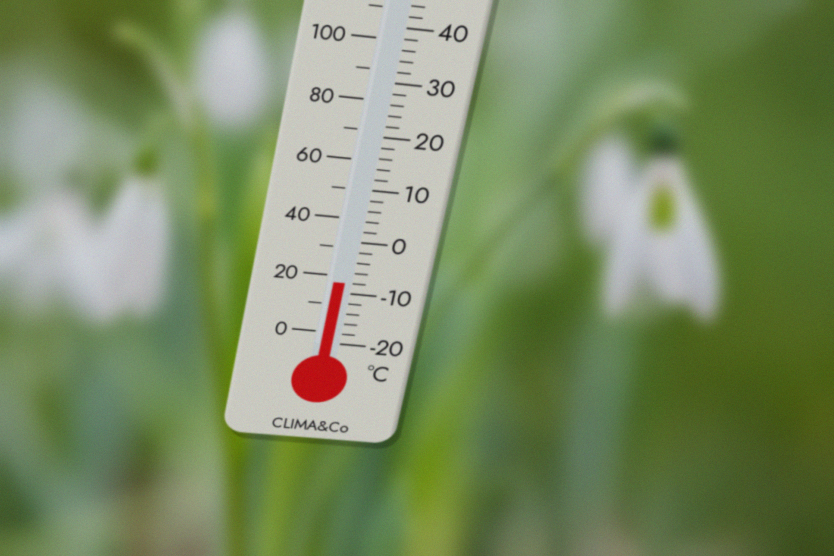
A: -8; °C
